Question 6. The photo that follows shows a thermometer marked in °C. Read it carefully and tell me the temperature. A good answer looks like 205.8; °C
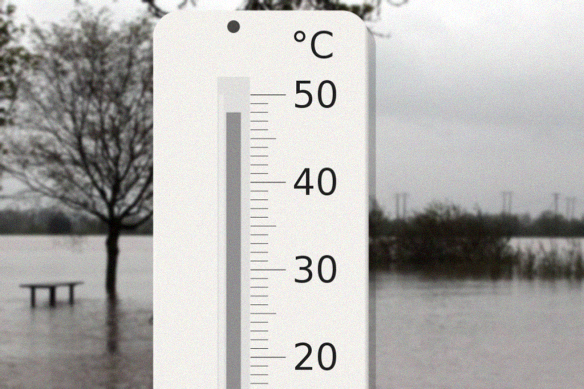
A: 48; °C
